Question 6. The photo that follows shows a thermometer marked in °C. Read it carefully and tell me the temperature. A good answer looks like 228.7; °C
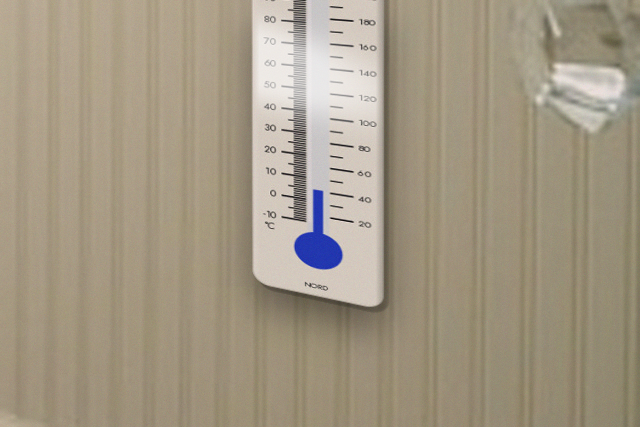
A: 5; °C
